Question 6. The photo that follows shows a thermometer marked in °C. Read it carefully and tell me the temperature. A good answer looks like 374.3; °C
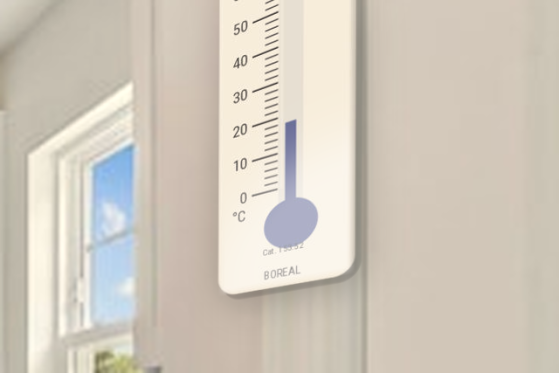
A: 18; °C
